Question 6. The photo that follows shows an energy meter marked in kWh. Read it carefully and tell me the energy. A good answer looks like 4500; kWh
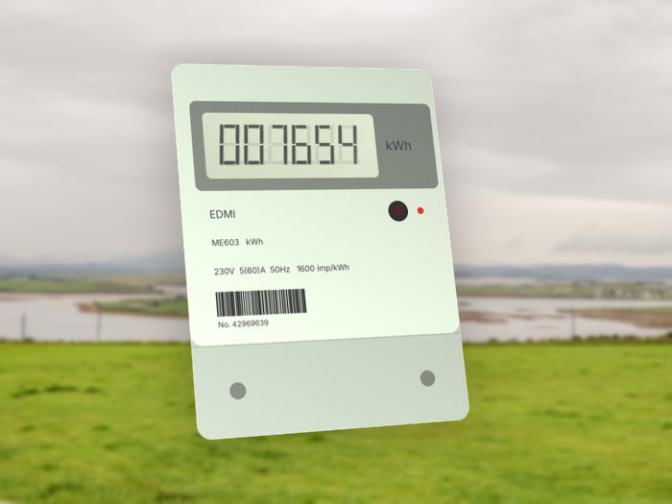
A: 7654; kWh
